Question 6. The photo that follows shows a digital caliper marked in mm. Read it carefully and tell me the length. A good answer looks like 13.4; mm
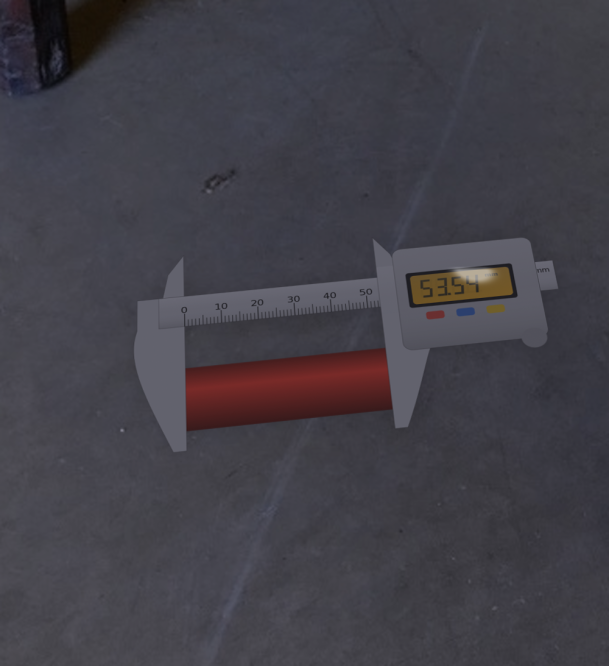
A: 53.54; mm
